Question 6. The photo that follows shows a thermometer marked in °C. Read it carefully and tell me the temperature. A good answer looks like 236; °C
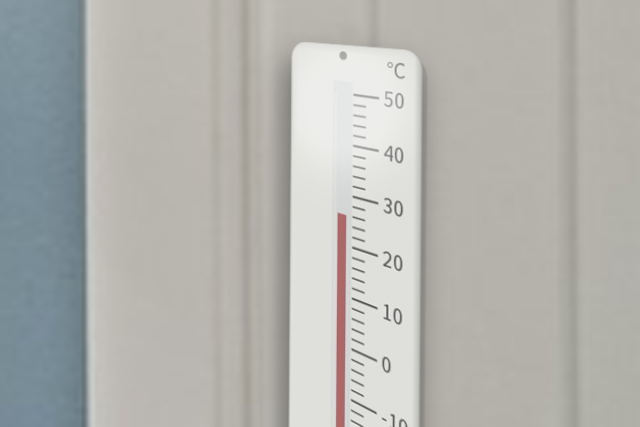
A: 26; °C
